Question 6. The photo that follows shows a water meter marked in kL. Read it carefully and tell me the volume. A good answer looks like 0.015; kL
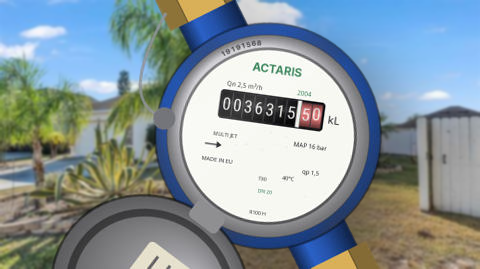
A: 36315.50; kL
